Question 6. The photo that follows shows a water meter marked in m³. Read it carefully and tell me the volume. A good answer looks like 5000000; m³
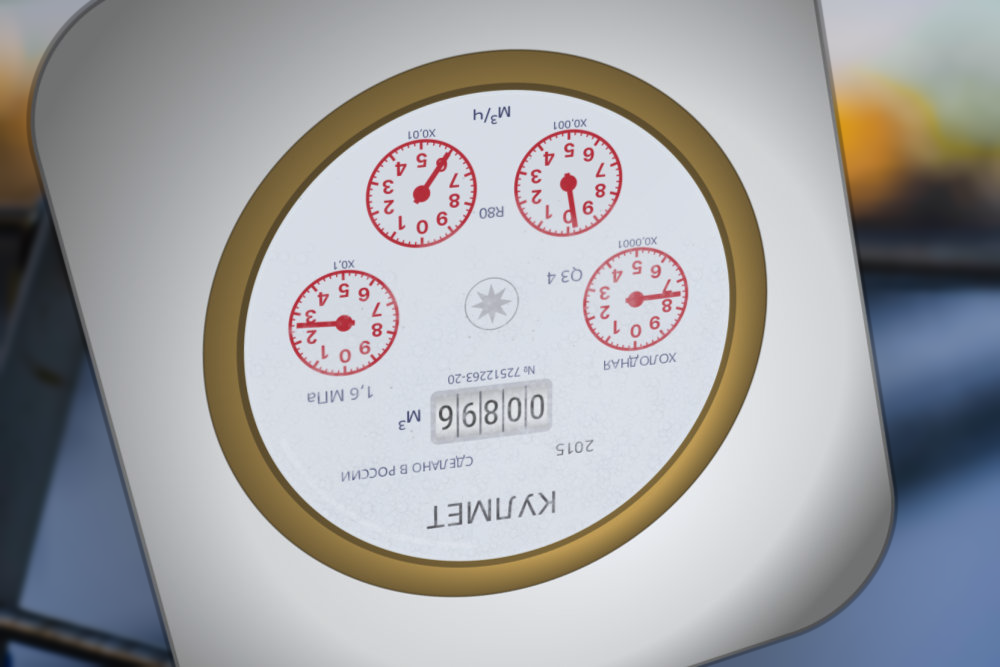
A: 896.2597; m³
